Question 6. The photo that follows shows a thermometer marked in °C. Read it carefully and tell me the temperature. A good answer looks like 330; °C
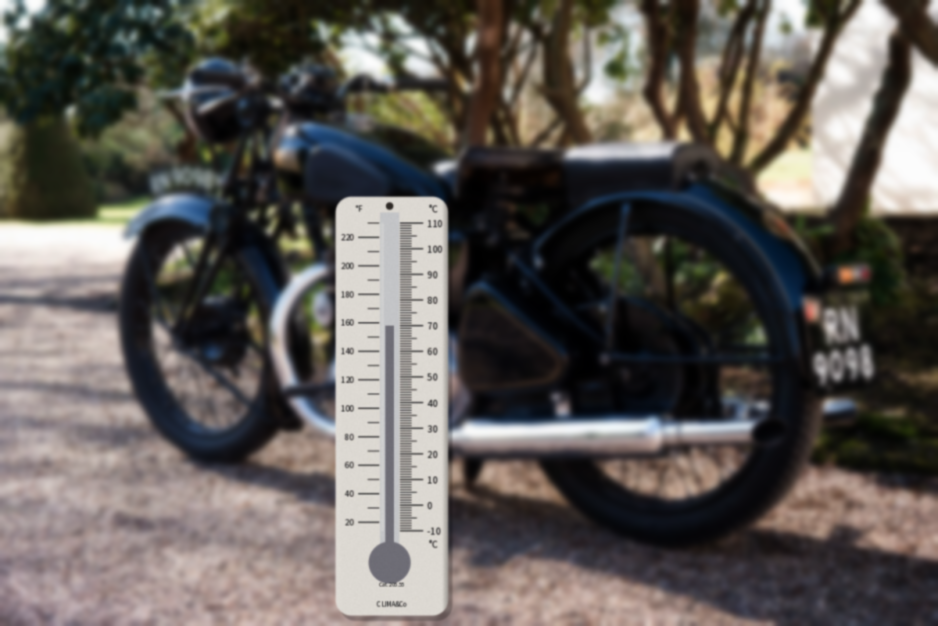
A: 70; °C
